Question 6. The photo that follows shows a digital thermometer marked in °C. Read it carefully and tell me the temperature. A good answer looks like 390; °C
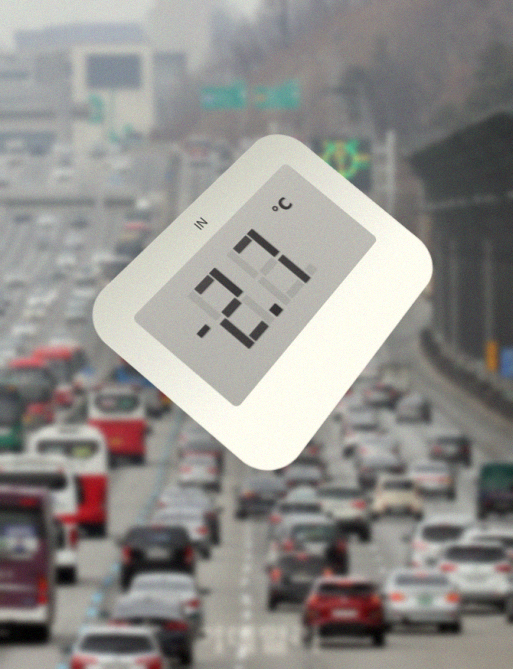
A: -2.7; °C
